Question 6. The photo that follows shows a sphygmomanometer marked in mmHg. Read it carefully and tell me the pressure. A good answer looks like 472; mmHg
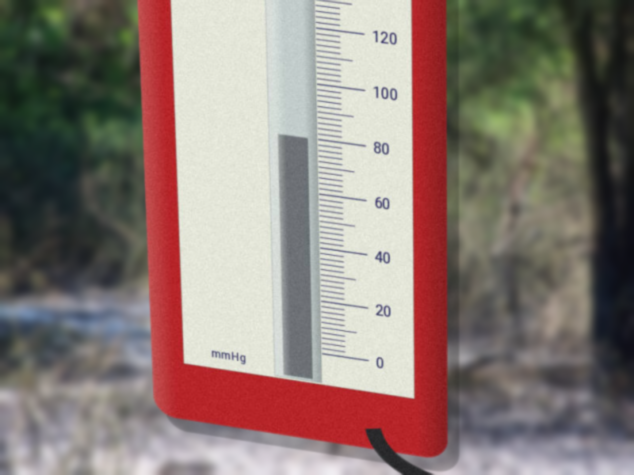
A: 80; mmHg
